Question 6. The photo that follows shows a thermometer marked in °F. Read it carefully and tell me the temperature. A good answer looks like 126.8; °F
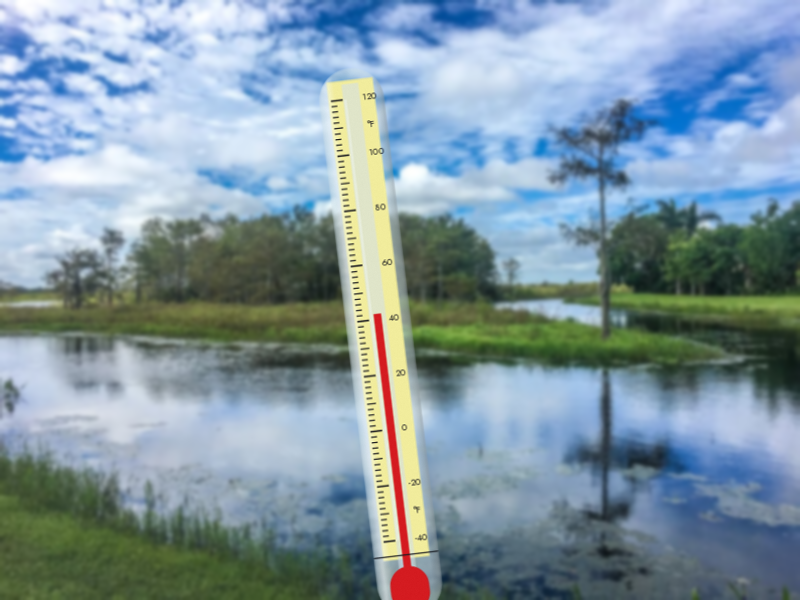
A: 42; °F
